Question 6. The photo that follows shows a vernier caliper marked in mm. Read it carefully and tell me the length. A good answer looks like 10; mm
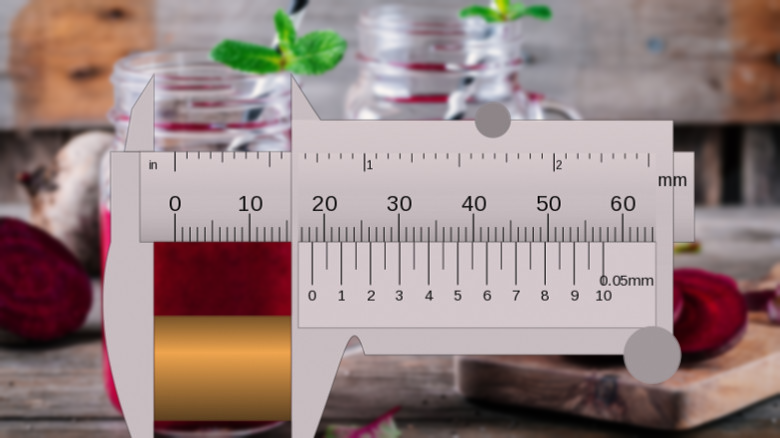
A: 18.4; mm
